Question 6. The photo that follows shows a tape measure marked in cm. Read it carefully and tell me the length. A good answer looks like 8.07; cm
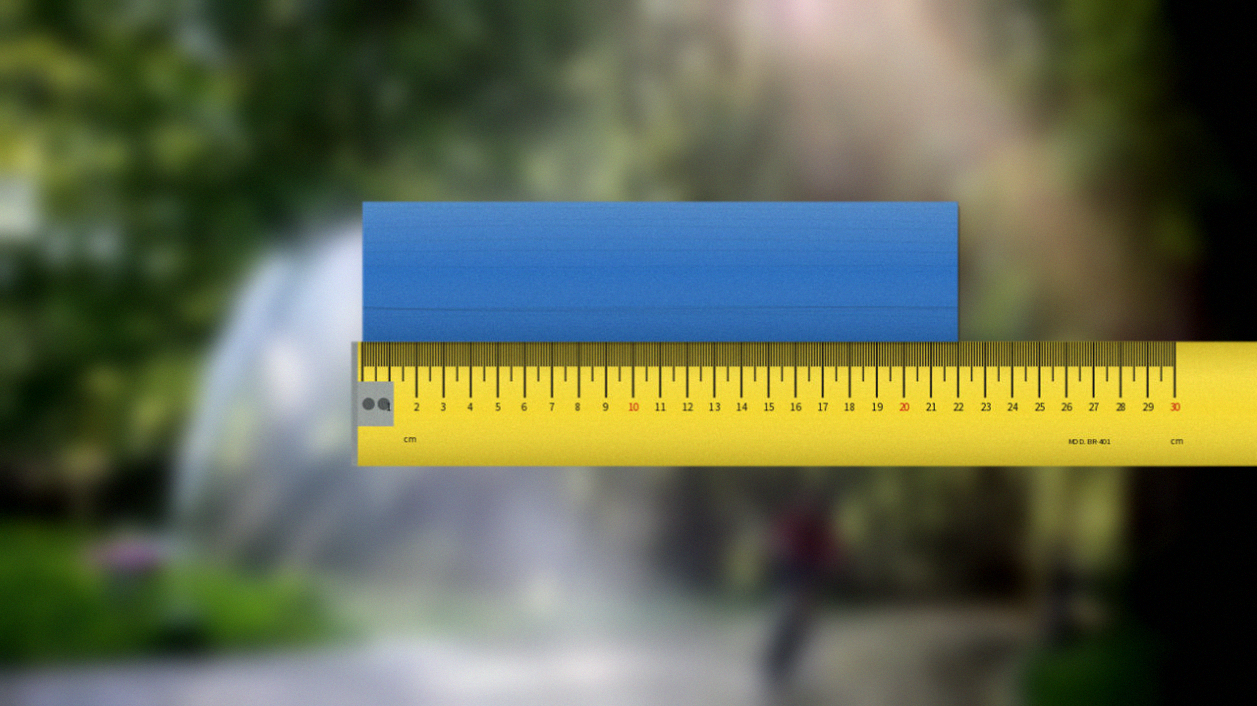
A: 22; cm
